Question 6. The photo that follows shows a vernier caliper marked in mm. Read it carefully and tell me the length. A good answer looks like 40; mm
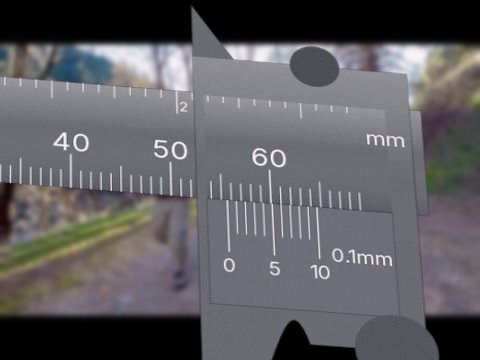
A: 55.6; mm
